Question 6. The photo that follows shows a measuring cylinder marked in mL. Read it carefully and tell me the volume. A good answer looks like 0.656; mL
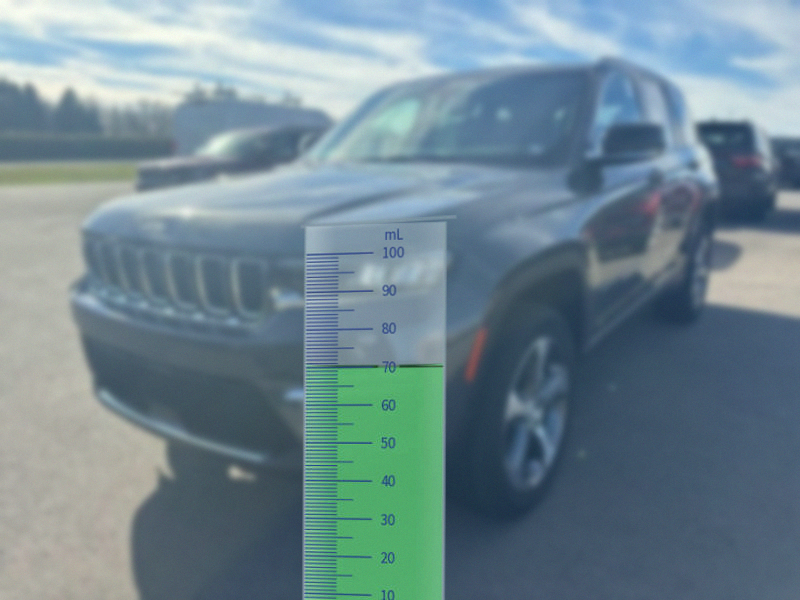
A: 70; mL
